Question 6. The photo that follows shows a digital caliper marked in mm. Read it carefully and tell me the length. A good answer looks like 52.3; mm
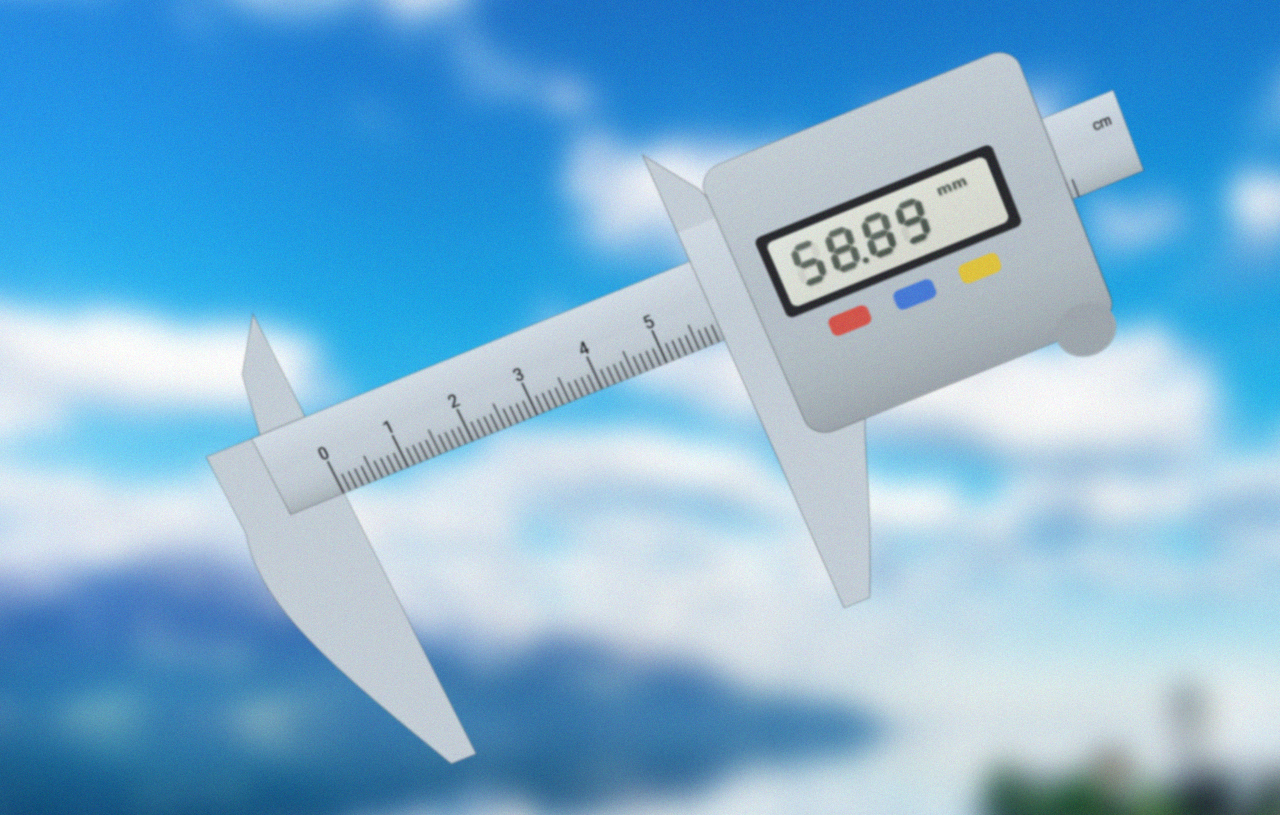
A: 58.89; mm
